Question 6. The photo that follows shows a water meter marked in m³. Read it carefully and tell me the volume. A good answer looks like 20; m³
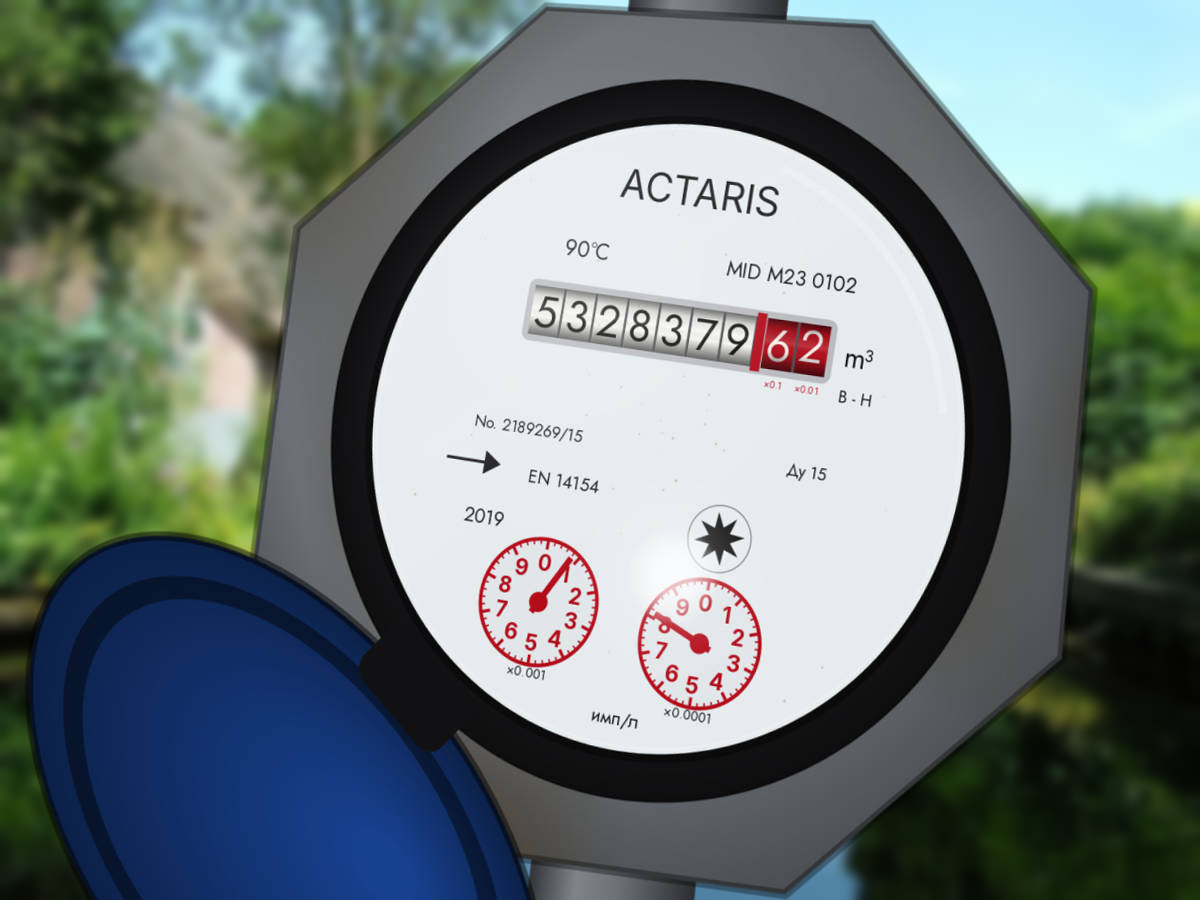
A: 5328379.6208; m³
